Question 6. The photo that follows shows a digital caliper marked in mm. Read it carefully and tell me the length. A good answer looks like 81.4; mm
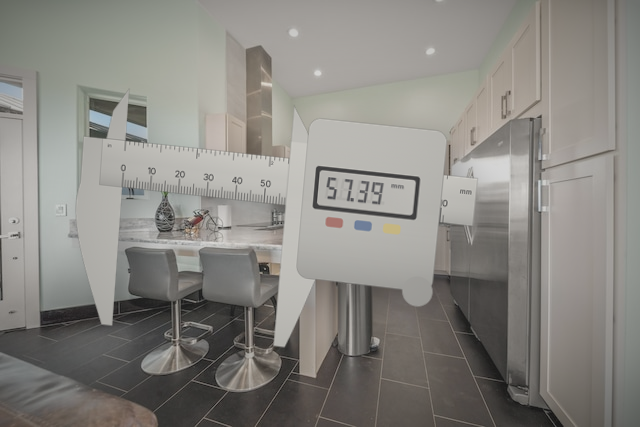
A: 57.39; mm
